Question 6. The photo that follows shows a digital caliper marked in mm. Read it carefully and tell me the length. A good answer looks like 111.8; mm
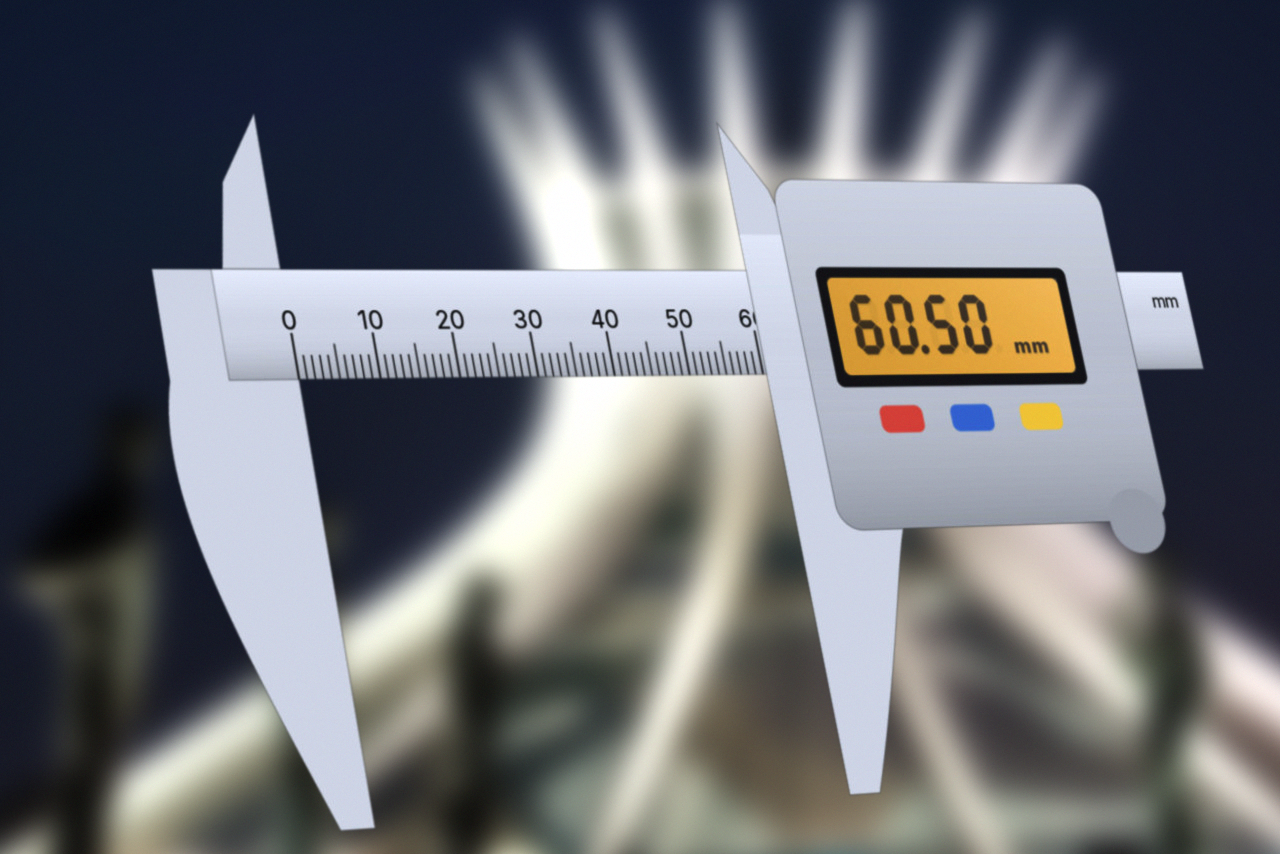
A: 60.50; mm
